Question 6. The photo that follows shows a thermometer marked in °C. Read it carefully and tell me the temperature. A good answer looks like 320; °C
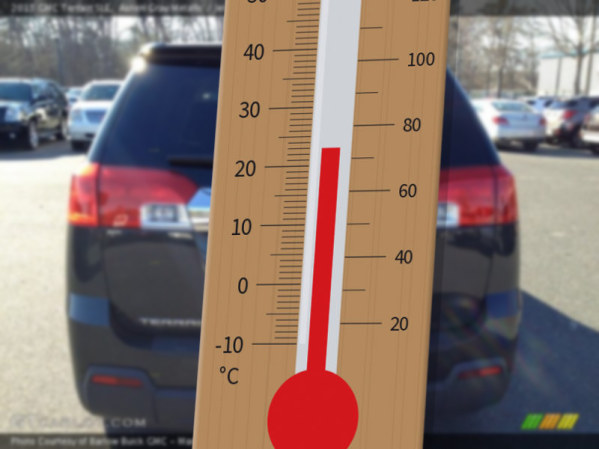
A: 23; °C
